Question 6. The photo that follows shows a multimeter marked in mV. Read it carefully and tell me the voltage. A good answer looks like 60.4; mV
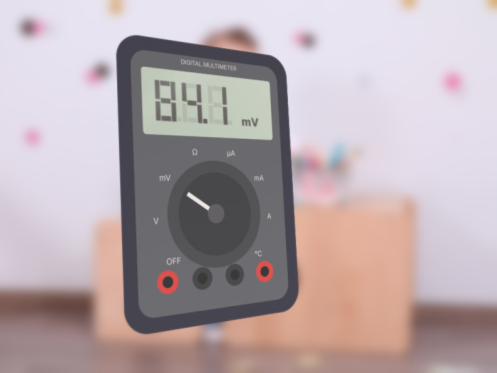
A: 84.1; mV
